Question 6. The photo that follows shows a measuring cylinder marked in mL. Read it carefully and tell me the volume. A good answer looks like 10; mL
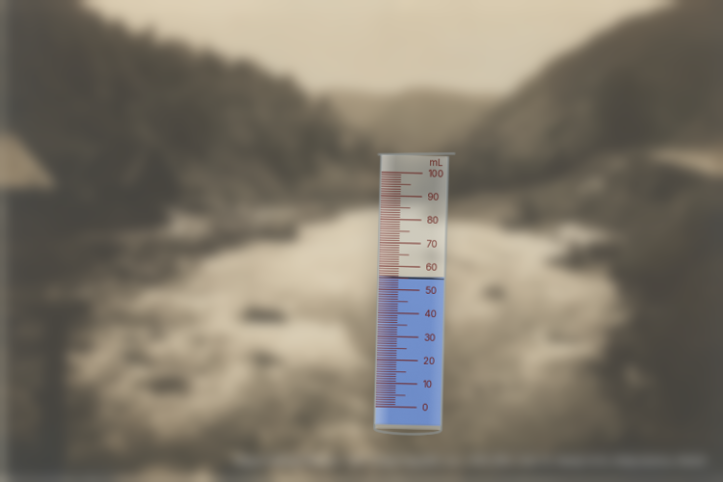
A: 55; mL
